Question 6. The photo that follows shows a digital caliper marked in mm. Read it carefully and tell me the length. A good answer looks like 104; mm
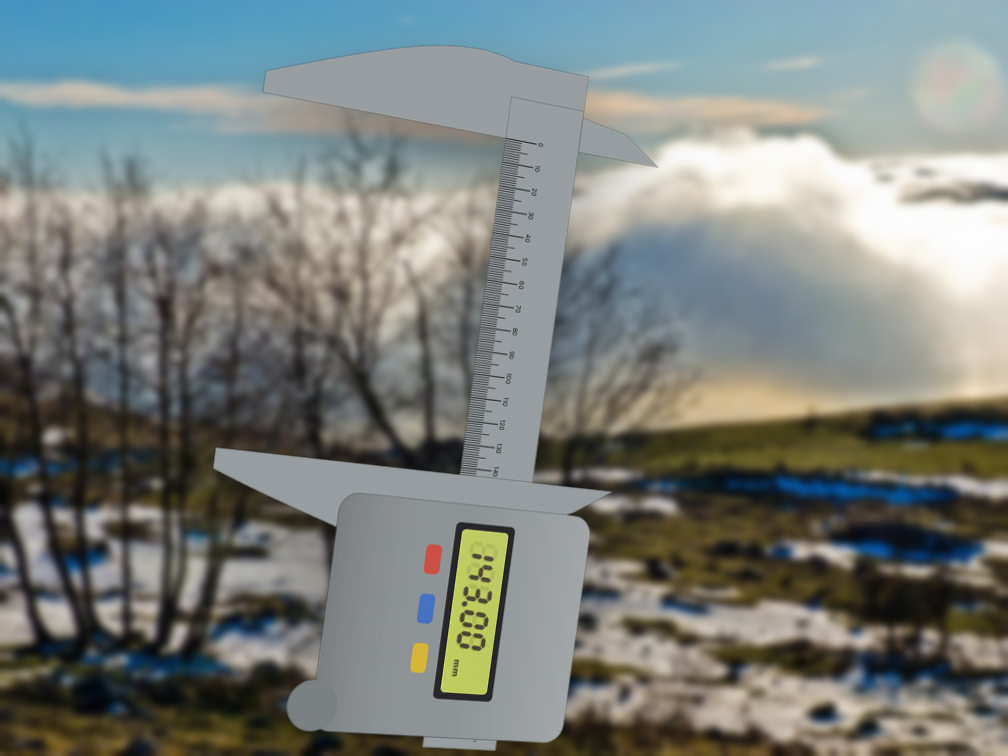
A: 143.00; mm
